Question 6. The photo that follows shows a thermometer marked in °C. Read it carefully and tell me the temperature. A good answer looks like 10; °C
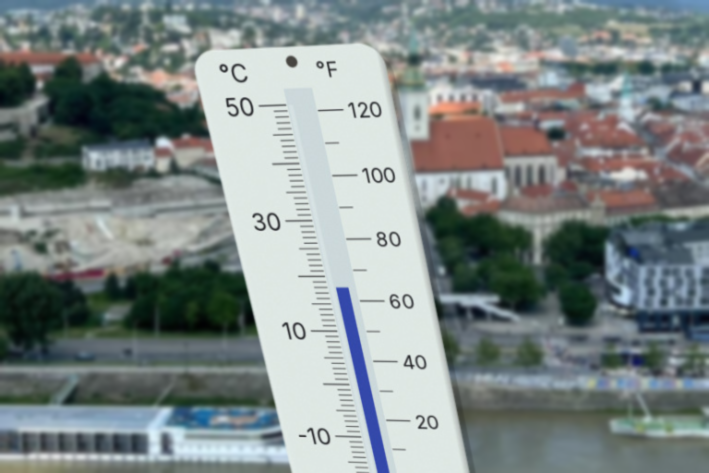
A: 18; °C
